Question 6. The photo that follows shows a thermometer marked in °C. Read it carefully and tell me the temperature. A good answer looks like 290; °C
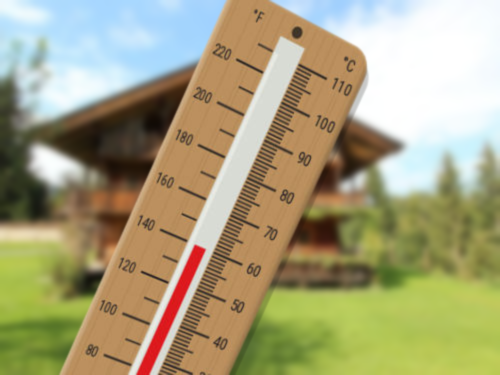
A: 60; °C
